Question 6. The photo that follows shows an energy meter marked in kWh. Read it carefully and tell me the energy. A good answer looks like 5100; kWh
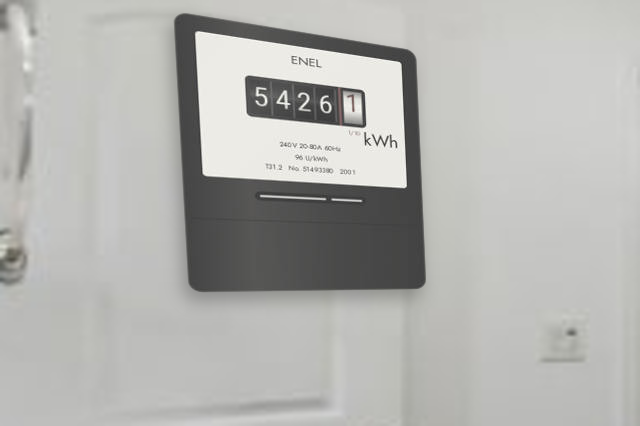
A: 5426.1; kWh
